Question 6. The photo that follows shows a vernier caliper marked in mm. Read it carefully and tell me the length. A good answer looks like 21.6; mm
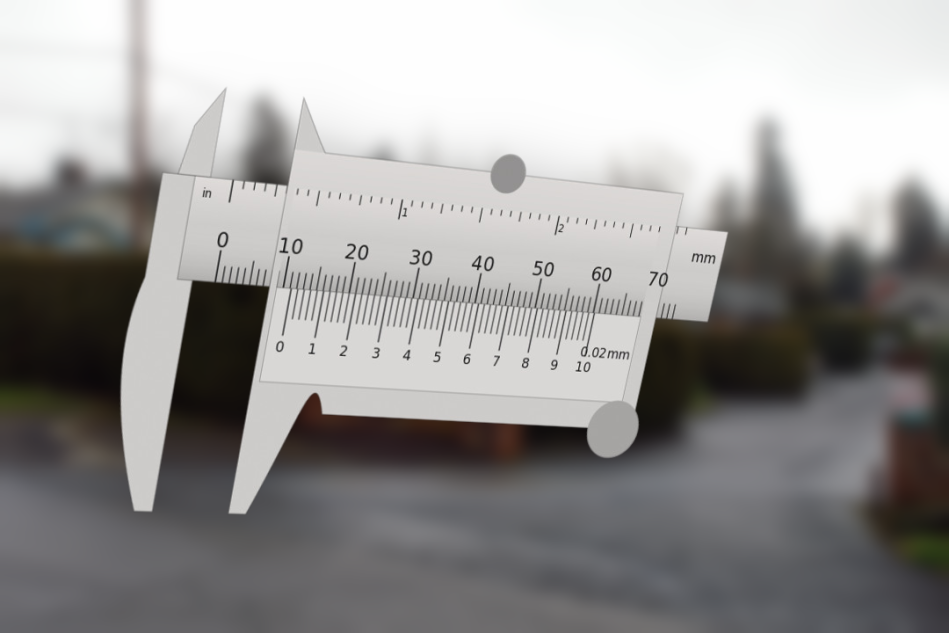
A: 11.2; mm
